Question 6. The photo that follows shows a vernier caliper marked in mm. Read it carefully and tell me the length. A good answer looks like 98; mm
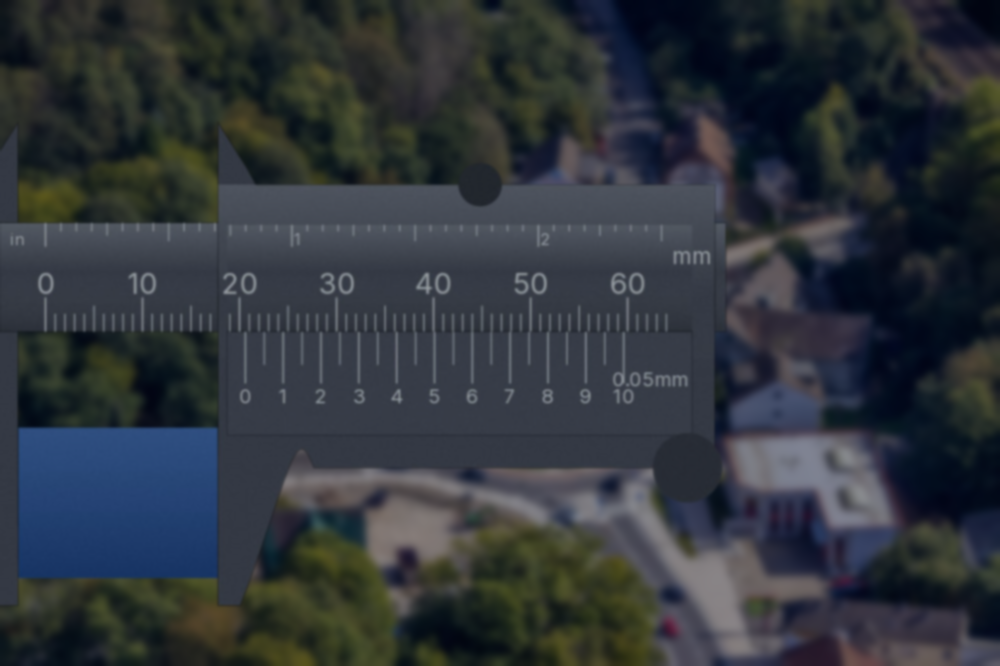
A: 20.6; mm
